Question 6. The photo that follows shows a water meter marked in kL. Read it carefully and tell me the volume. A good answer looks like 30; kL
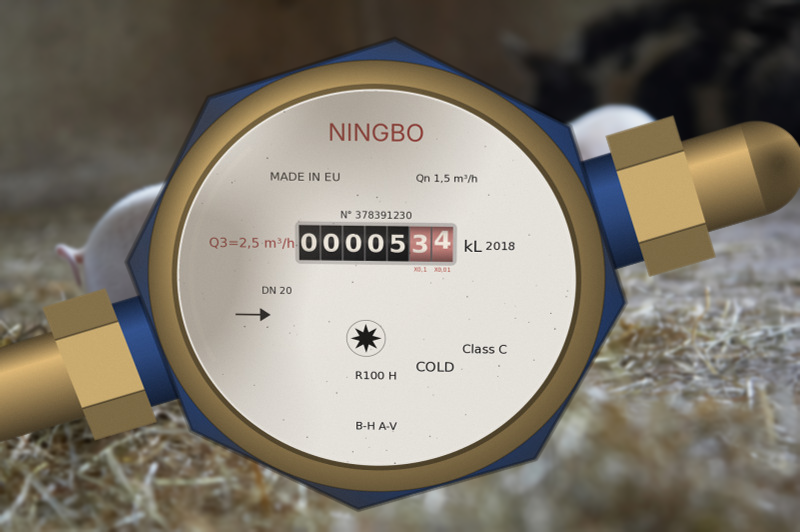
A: 5.34; kL
